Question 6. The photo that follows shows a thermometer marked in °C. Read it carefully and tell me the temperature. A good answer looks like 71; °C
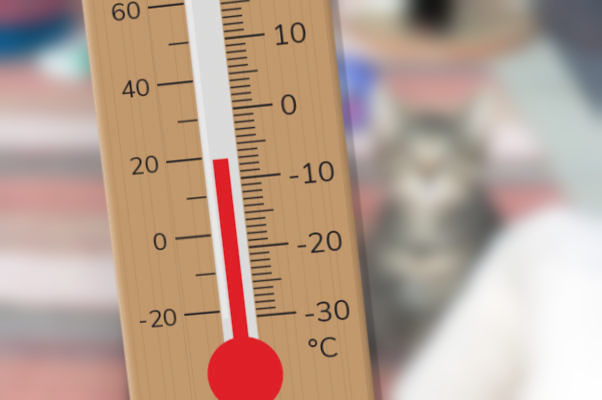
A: -7; °C
